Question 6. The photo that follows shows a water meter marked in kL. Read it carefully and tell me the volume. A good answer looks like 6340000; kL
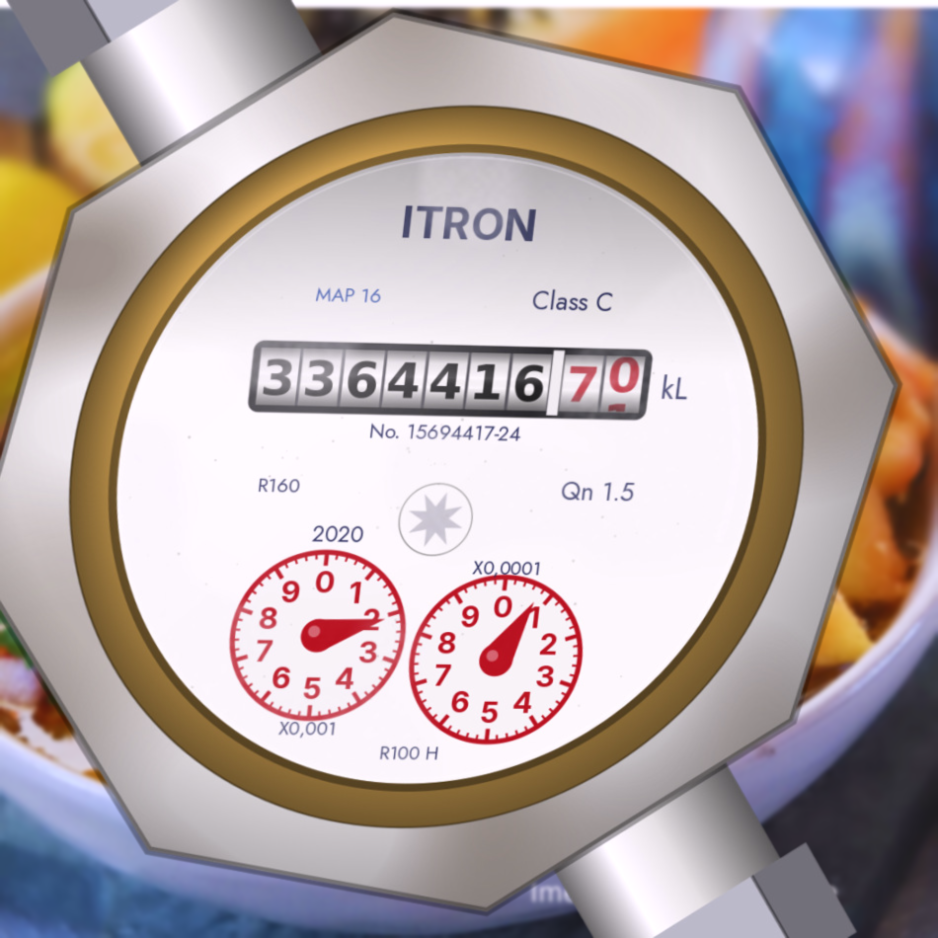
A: 3364416.7020; kL
